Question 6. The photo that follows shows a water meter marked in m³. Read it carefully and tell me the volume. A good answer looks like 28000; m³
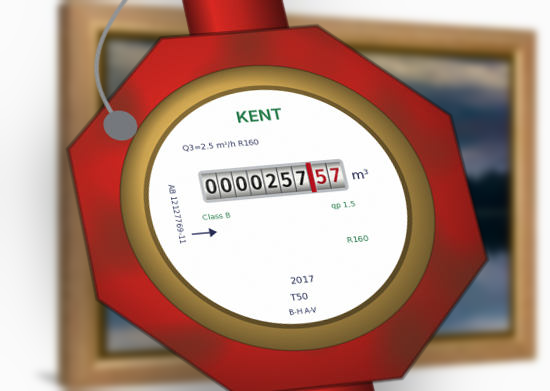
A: 257.57; m³
